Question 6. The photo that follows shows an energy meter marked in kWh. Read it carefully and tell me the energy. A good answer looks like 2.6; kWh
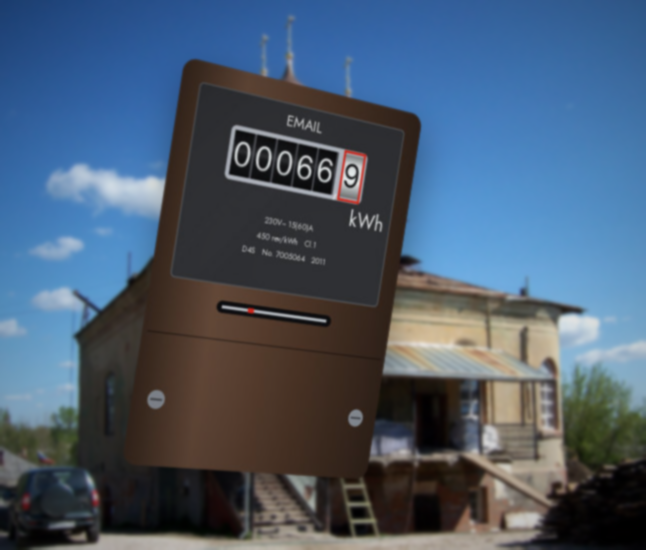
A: 66.9; kWh
